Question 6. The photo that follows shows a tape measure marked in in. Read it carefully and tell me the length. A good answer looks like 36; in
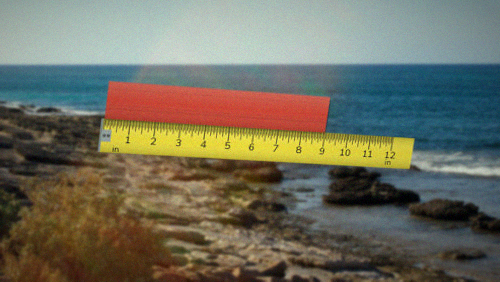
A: 9; in
